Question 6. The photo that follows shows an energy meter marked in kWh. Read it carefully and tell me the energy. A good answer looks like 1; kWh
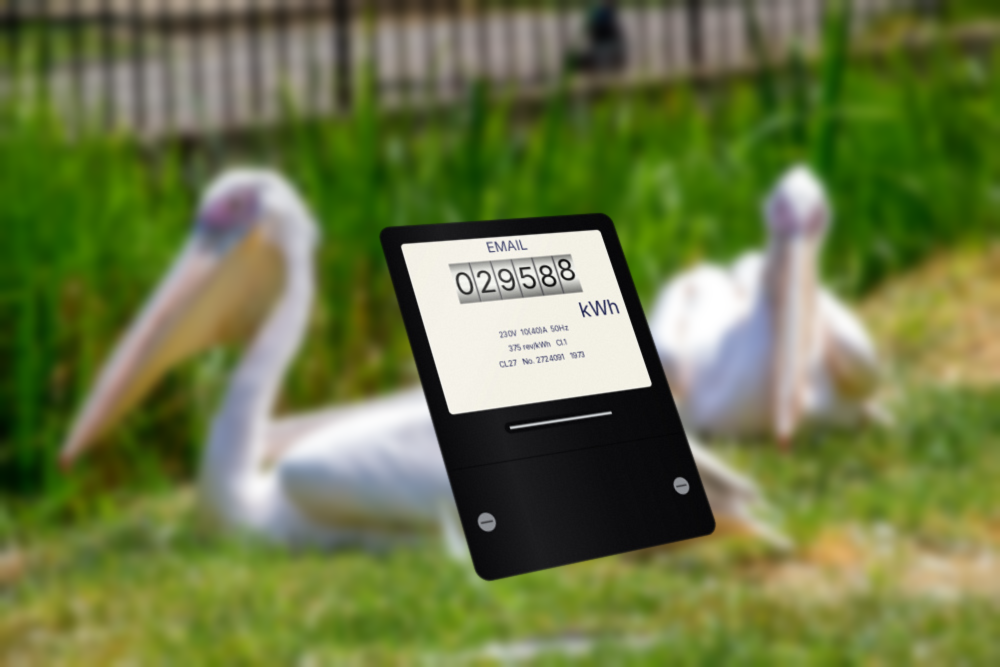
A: 29588; kWh
